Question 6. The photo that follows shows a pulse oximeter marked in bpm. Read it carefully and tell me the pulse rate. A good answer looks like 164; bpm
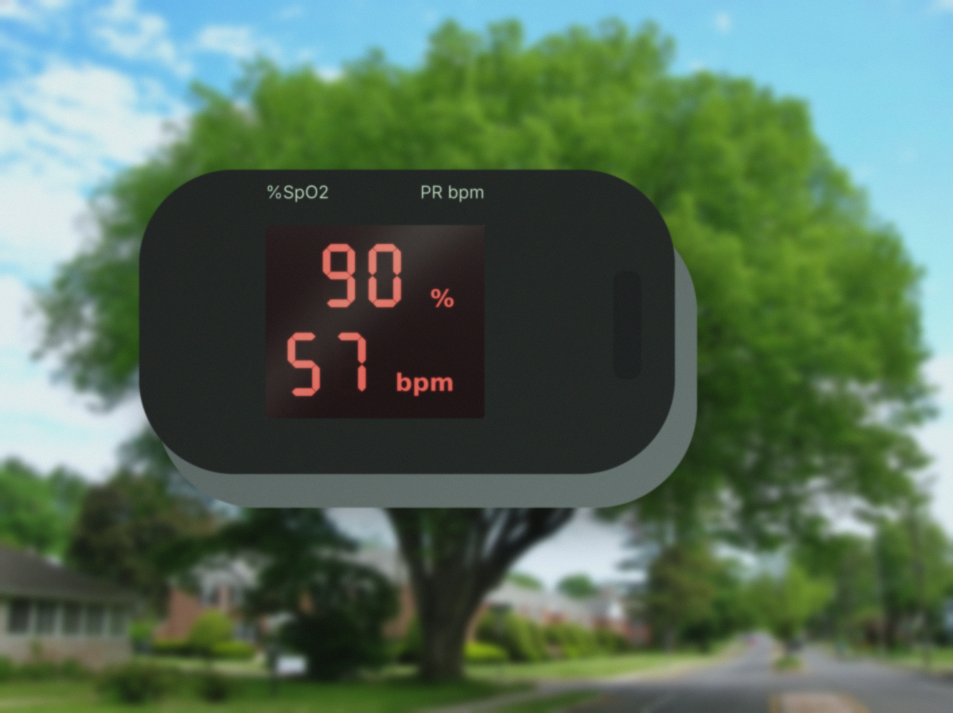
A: 57; bpm
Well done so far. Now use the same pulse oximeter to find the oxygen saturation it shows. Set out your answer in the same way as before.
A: 90; %
